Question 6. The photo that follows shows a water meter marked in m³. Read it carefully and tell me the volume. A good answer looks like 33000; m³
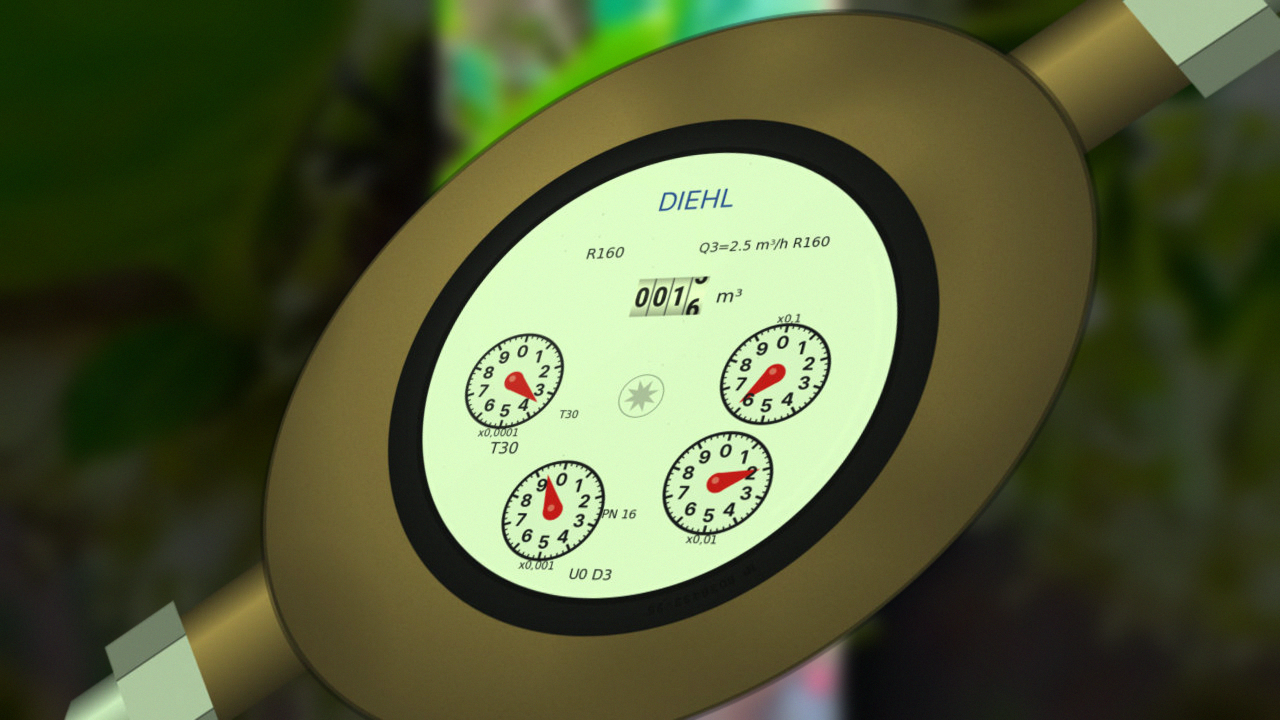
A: 15.6193; m³
